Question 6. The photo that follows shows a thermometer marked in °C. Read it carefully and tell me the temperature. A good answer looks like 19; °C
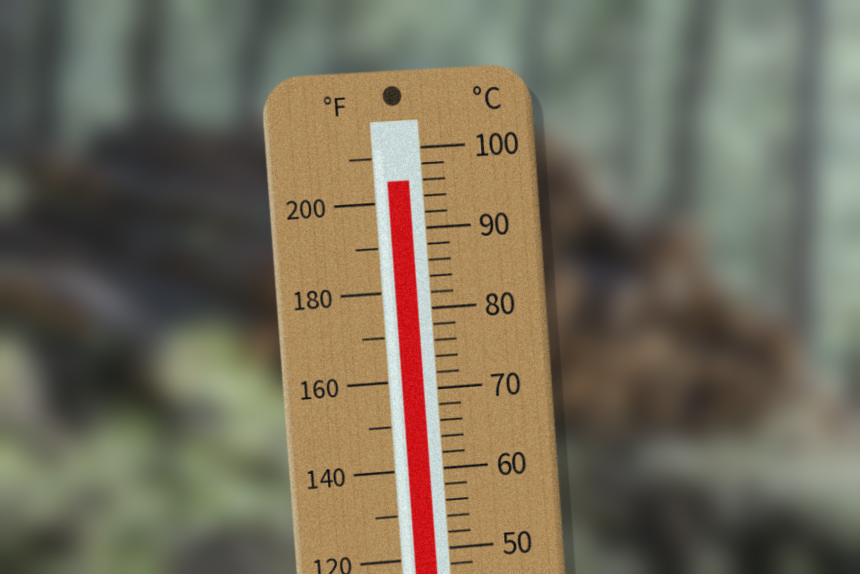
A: 96; °C
